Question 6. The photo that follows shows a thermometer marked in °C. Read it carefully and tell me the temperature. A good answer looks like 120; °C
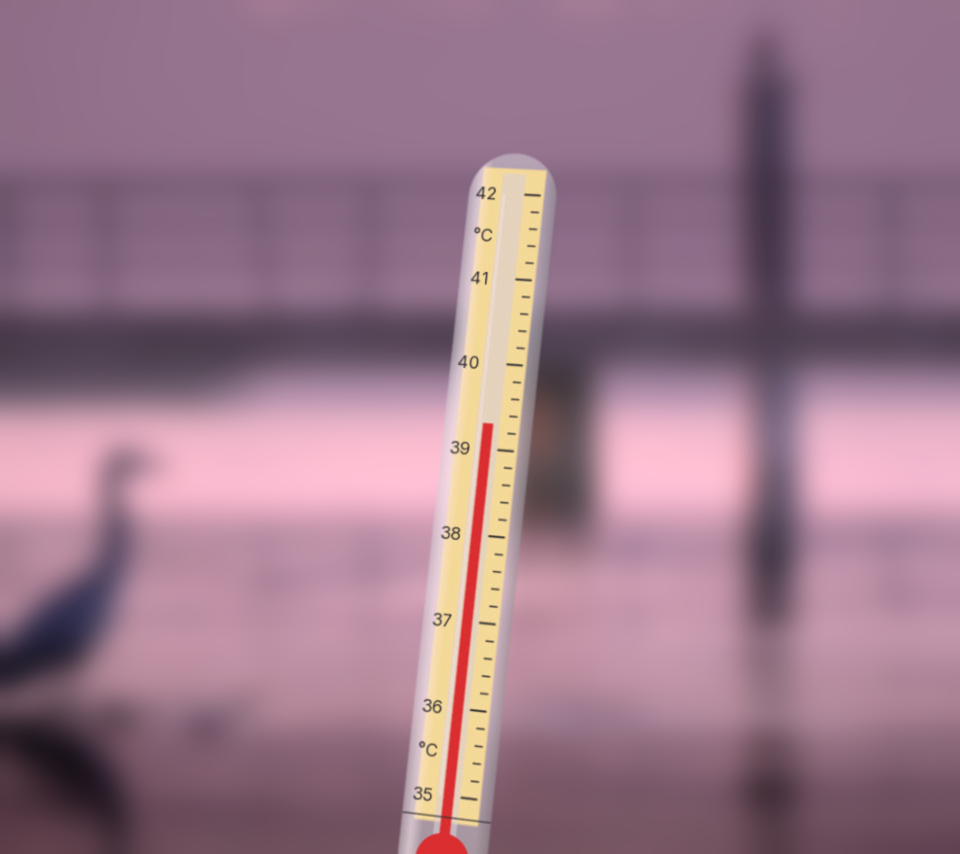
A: 39.3; °C
